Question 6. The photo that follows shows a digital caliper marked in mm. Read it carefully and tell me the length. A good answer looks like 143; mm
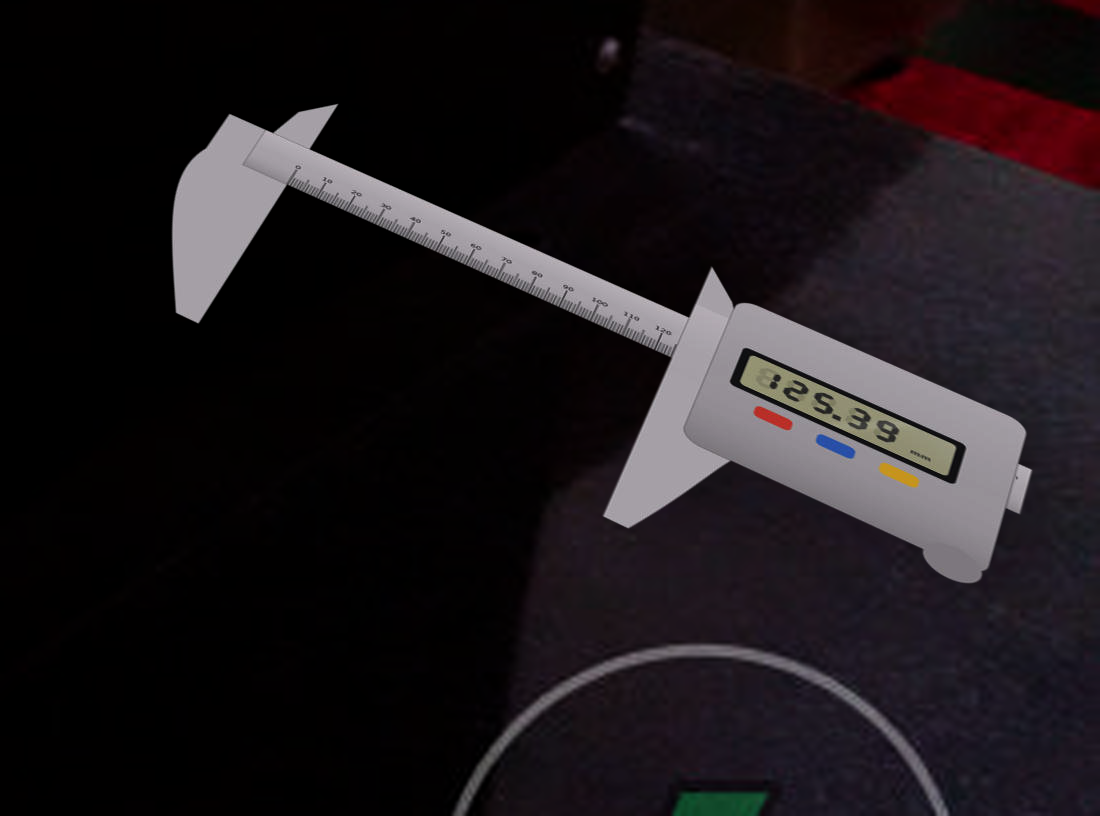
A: 125.39; mm
